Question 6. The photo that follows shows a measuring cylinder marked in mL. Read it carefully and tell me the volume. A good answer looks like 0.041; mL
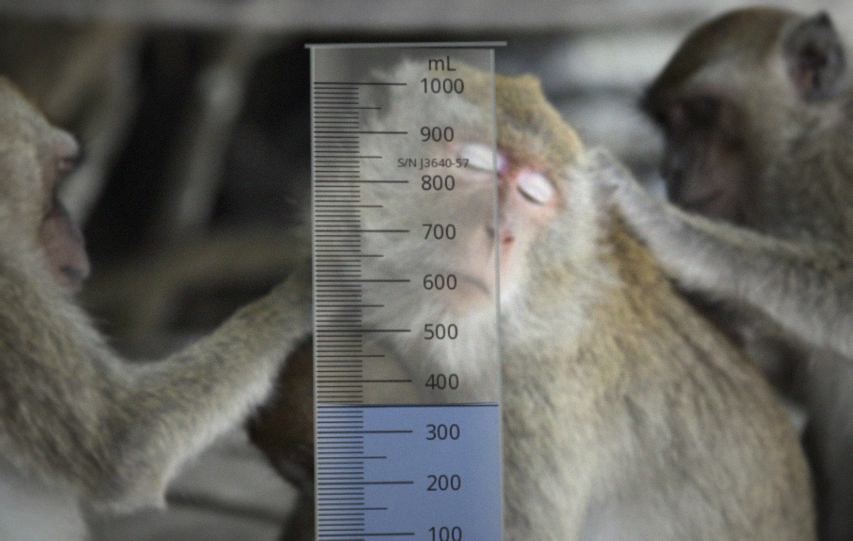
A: 350; mL
